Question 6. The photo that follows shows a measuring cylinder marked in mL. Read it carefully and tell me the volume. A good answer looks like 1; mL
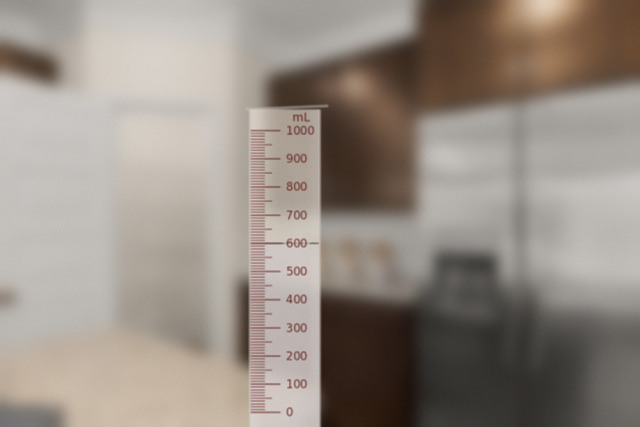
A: 600; mL
